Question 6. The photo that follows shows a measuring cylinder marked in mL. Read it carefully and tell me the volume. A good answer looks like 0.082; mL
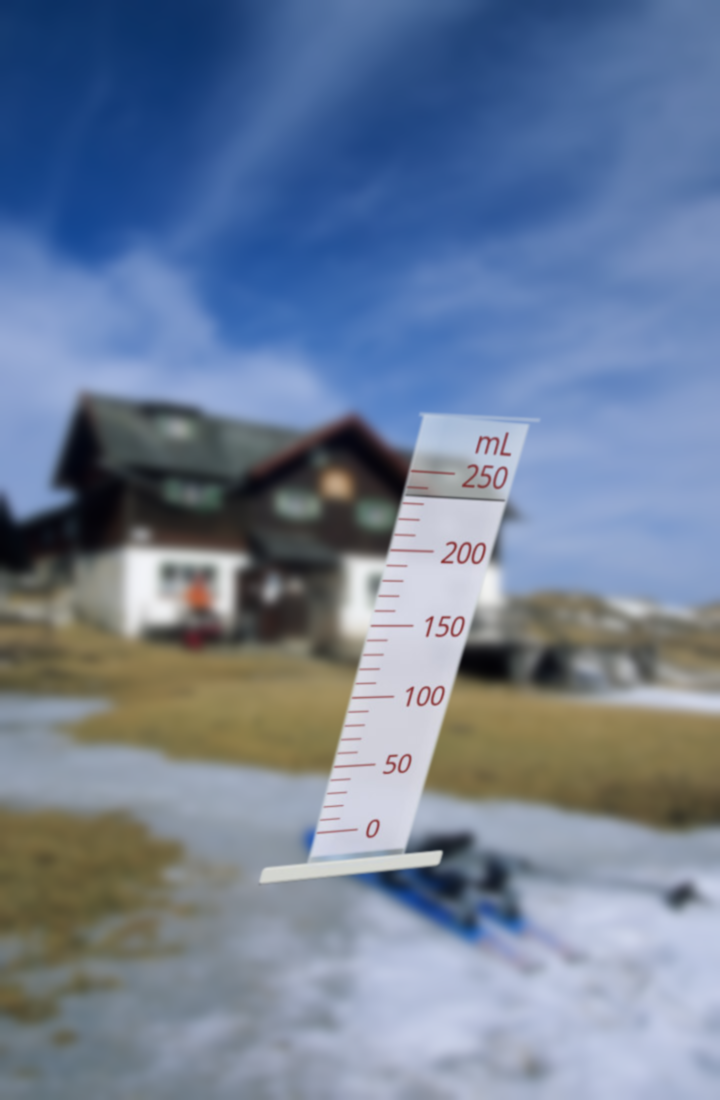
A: 235; mL
